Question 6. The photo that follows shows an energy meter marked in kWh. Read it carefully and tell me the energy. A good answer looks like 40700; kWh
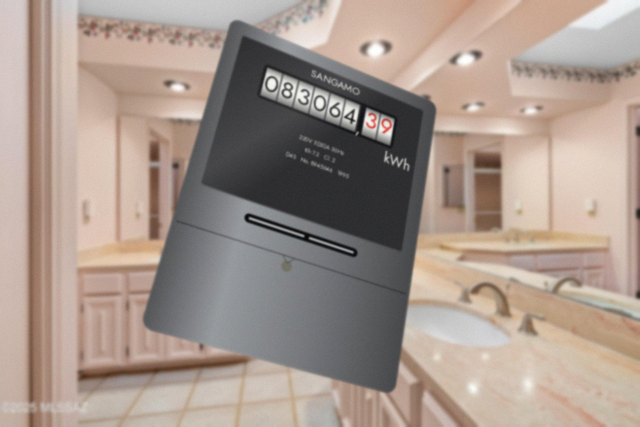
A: 83064.39; kWh
